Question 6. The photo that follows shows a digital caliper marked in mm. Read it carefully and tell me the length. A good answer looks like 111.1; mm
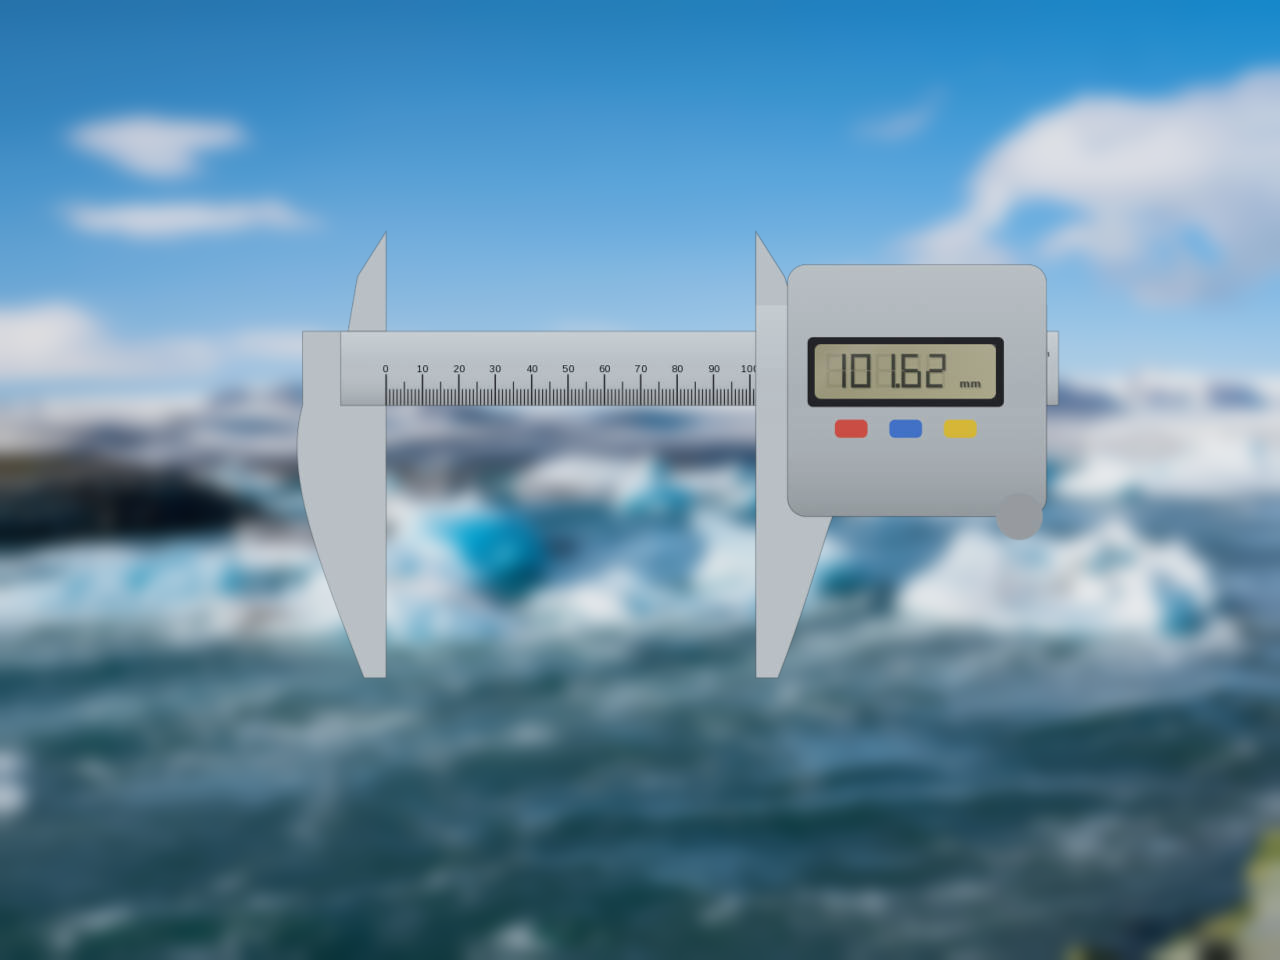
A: 101.62; mm
